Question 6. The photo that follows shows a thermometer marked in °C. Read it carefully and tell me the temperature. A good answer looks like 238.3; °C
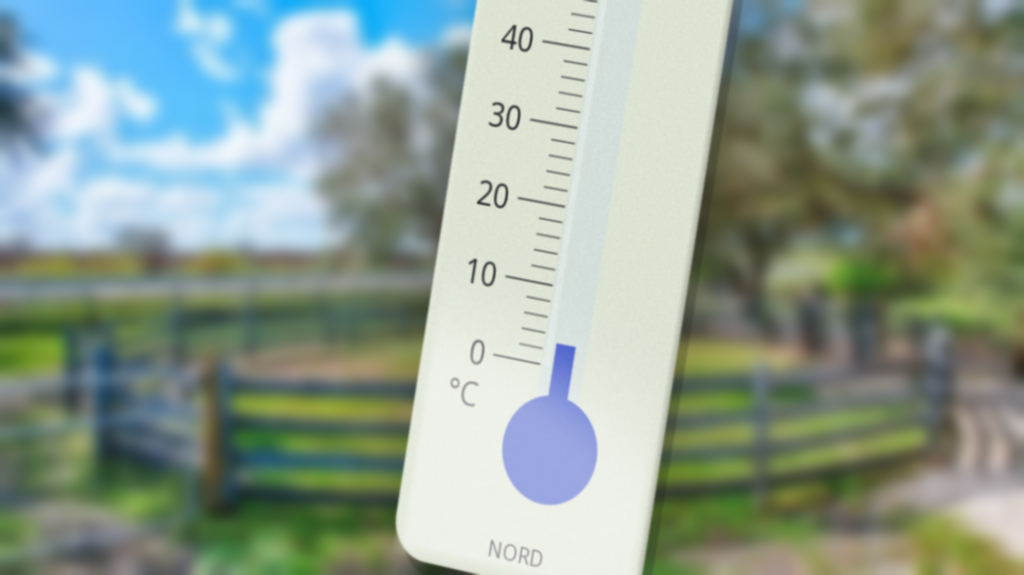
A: 3; °C
